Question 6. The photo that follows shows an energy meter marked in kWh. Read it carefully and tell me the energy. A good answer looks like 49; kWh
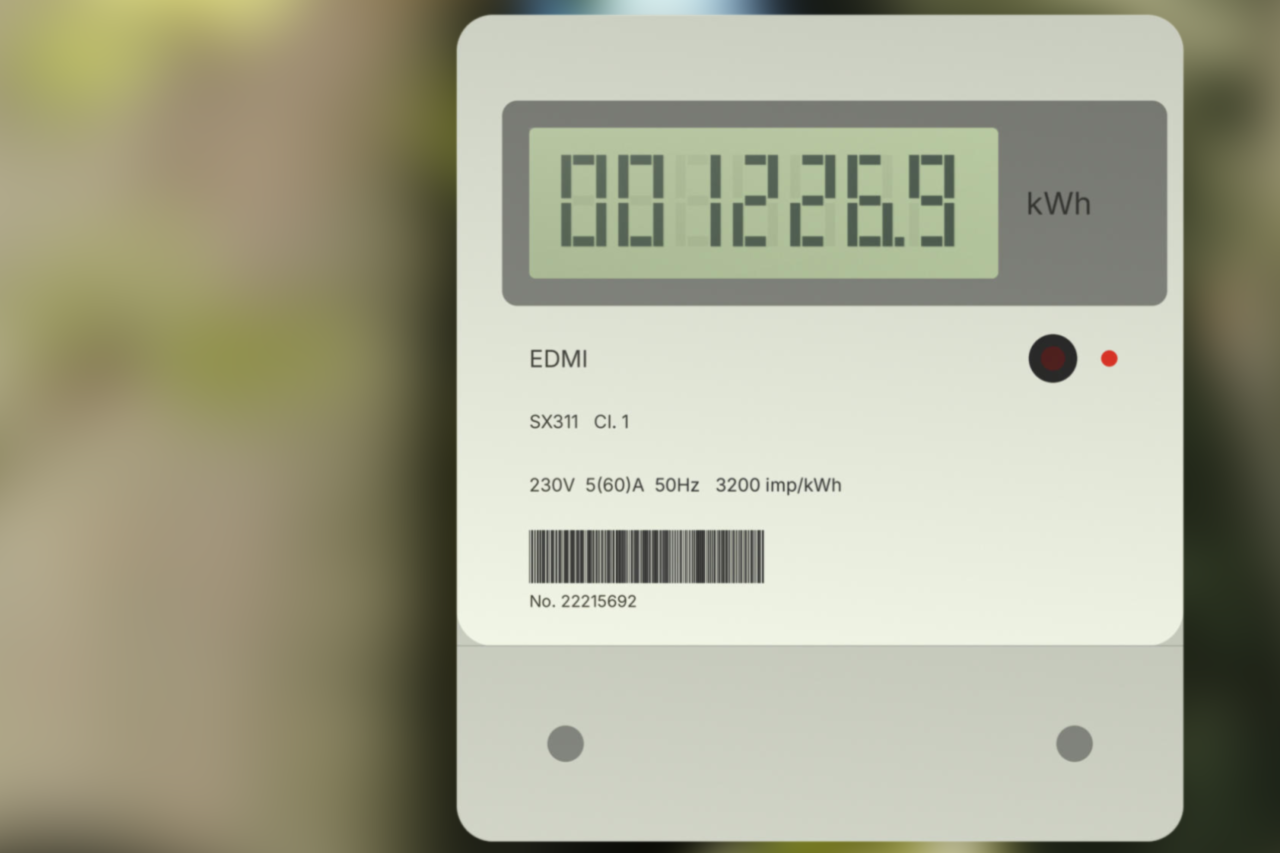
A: 1226.9; kWh
